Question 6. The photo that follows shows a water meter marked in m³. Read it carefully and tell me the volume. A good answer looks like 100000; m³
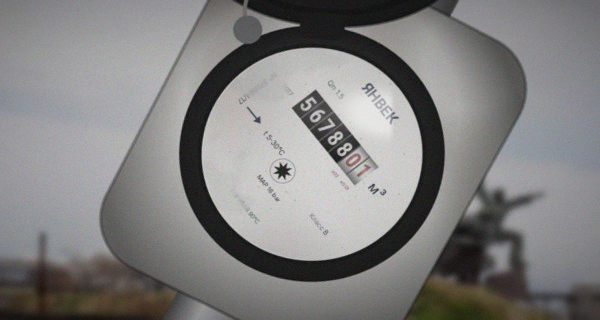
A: 56788.01; m³
